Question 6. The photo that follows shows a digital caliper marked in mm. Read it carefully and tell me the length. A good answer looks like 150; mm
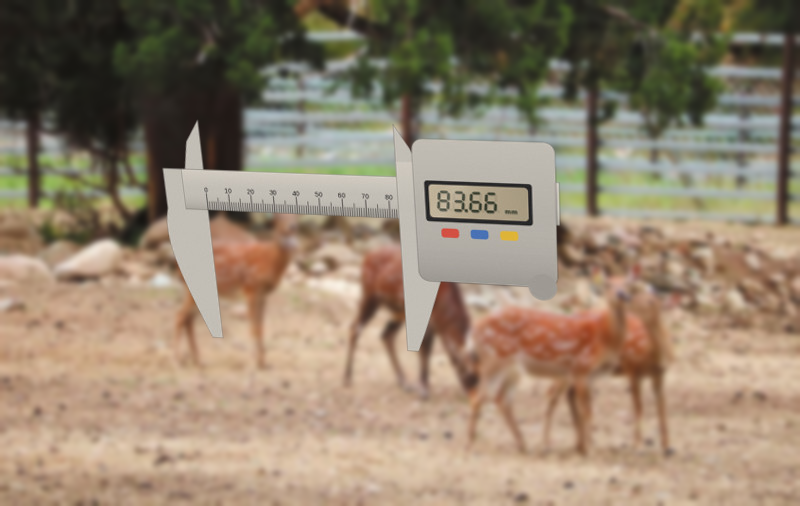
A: 83.66; mm
